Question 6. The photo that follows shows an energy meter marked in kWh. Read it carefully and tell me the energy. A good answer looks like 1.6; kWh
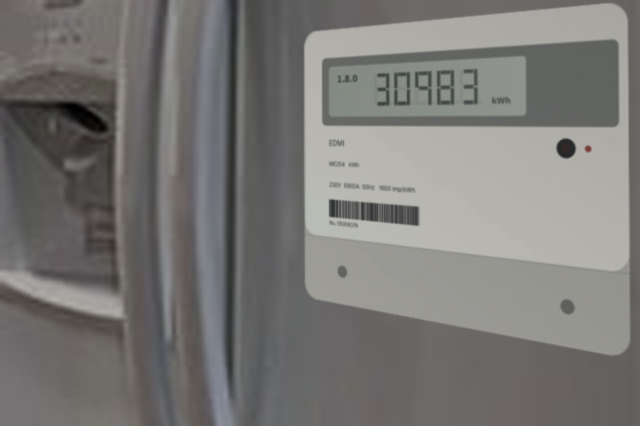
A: 30983; kWh
